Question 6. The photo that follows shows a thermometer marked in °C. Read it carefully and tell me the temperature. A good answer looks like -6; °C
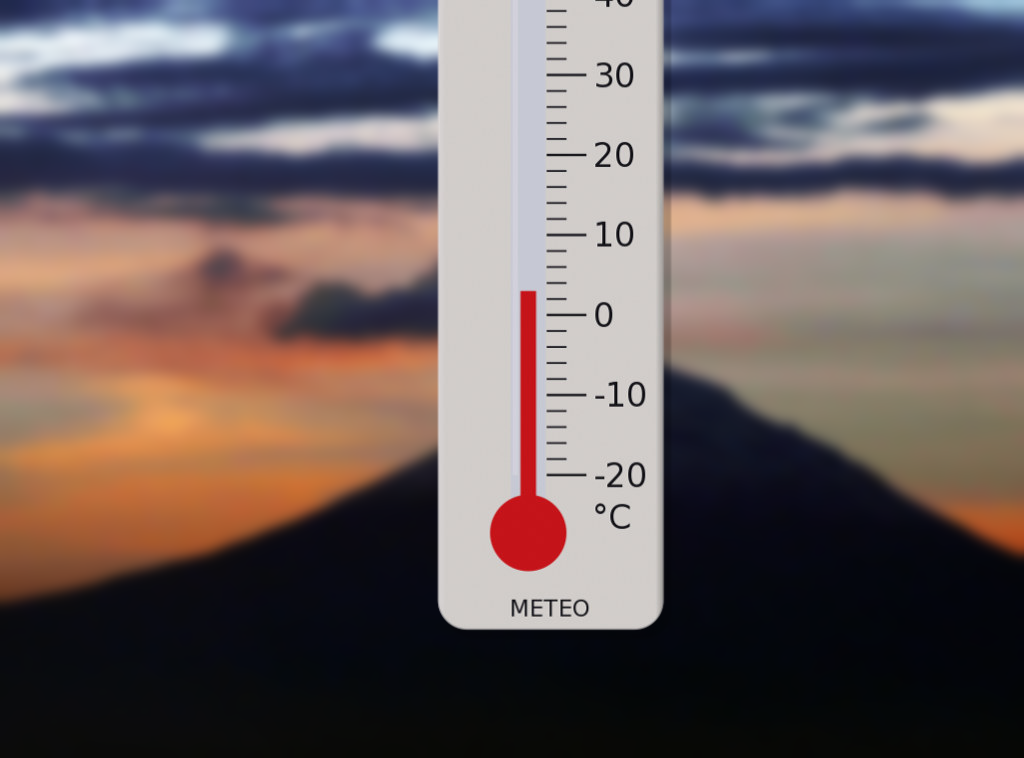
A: 3; °C
